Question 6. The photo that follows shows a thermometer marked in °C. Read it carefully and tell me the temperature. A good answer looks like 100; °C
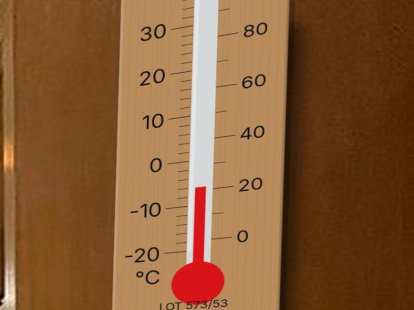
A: -6; °C
